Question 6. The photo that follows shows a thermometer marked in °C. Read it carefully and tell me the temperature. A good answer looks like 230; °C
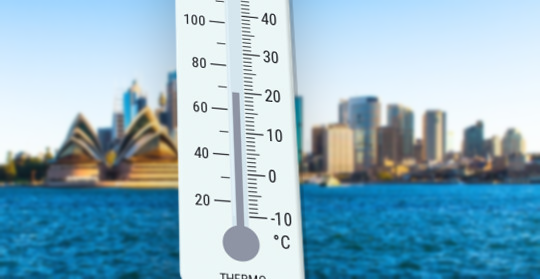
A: 20; °C
